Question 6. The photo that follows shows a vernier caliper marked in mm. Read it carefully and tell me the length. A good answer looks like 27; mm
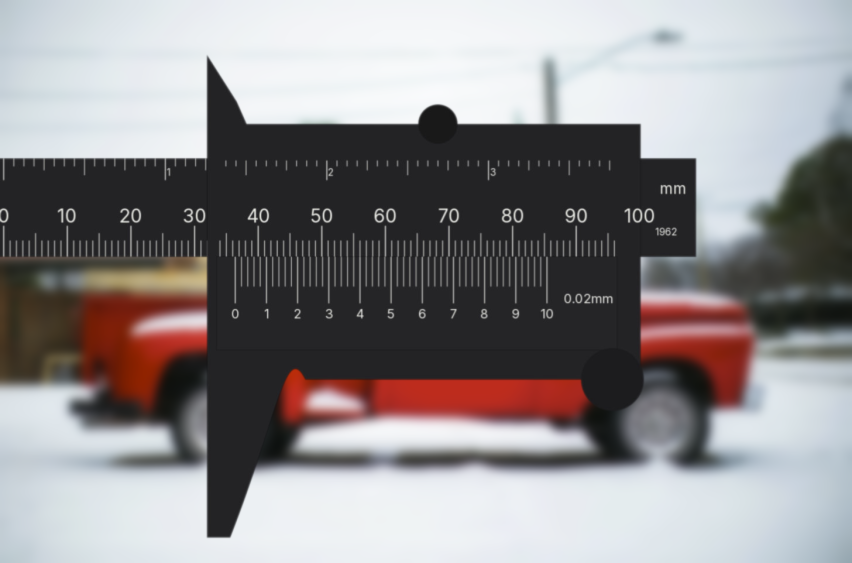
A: 36.4; mm
